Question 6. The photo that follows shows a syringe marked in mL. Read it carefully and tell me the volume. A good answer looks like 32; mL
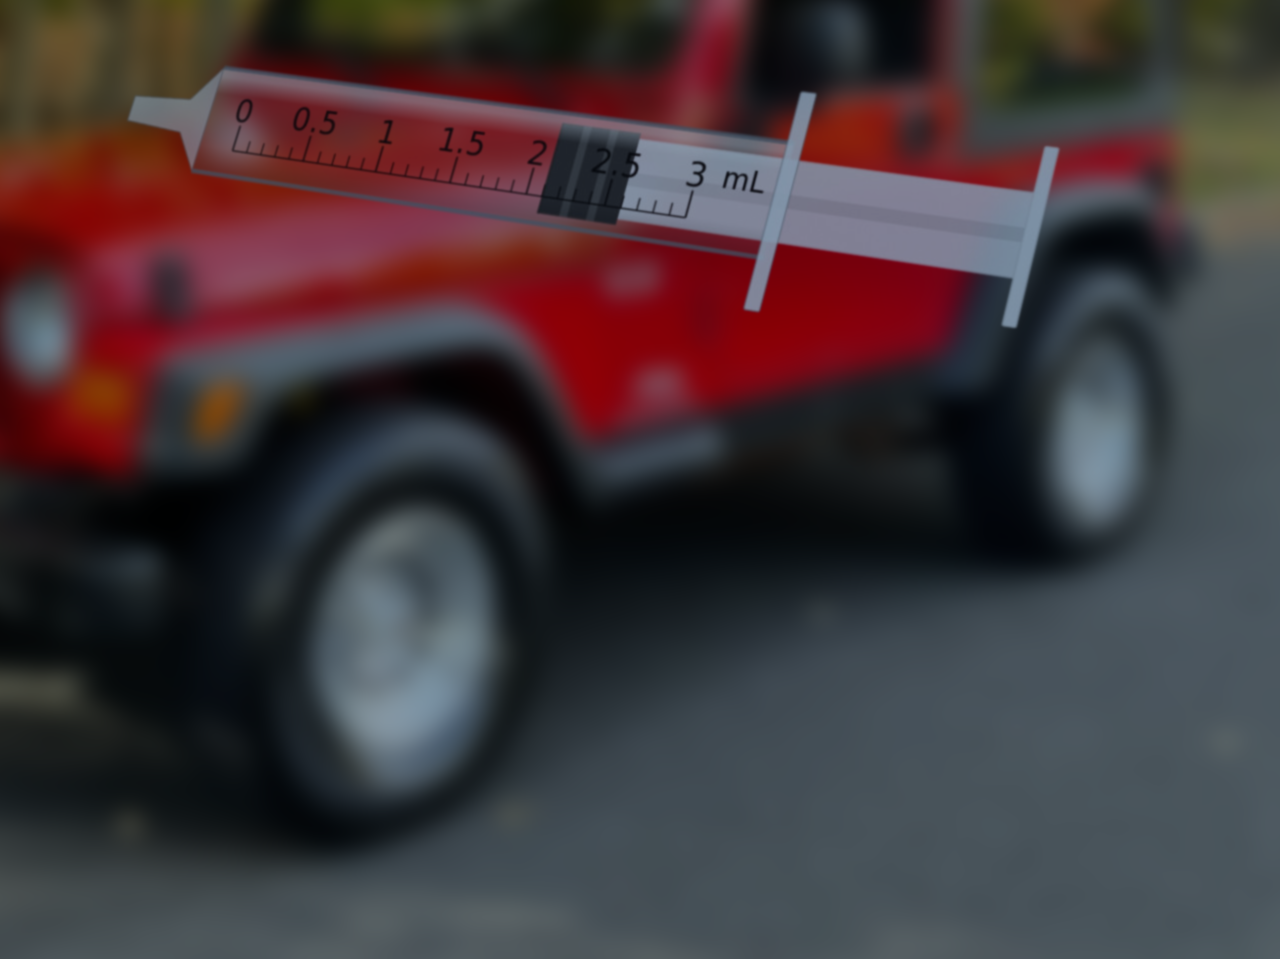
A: 2.1; mL
